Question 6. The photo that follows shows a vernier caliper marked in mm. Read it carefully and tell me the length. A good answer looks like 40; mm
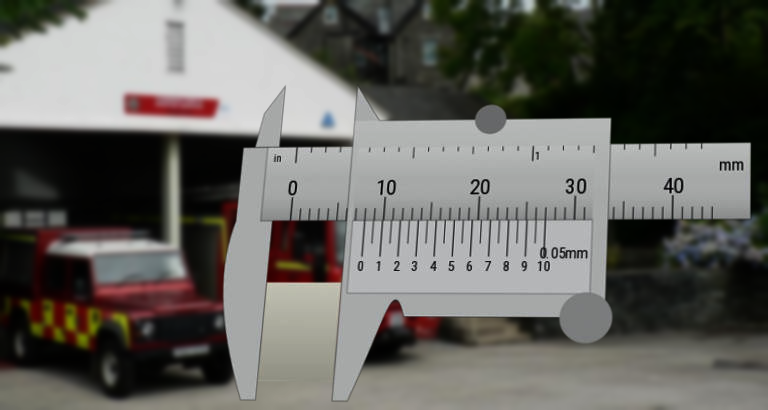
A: 8.0; mm
